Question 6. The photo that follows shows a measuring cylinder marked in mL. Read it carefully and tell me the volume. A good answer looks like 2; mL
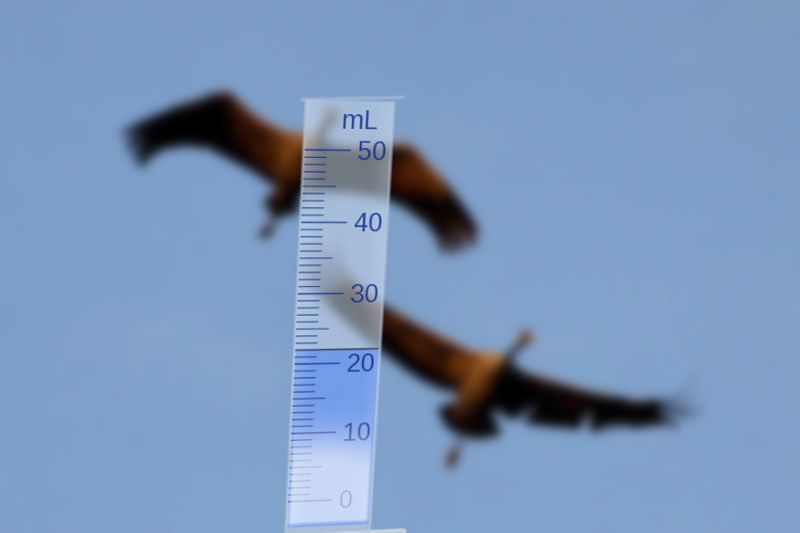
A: 22; mL
